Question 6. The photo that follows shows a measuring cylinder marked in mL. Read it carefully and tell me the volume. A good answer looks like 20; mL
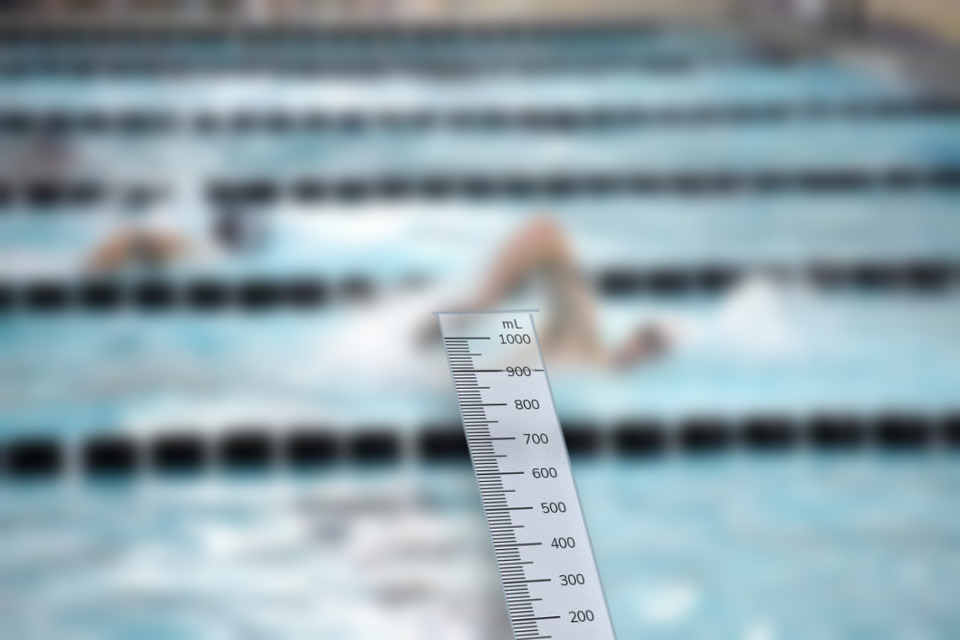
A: 900; mL
